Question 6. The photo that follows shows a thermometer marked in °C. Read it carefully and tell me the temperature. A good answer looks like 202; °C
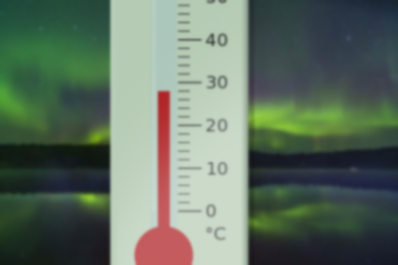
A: 28; °C
